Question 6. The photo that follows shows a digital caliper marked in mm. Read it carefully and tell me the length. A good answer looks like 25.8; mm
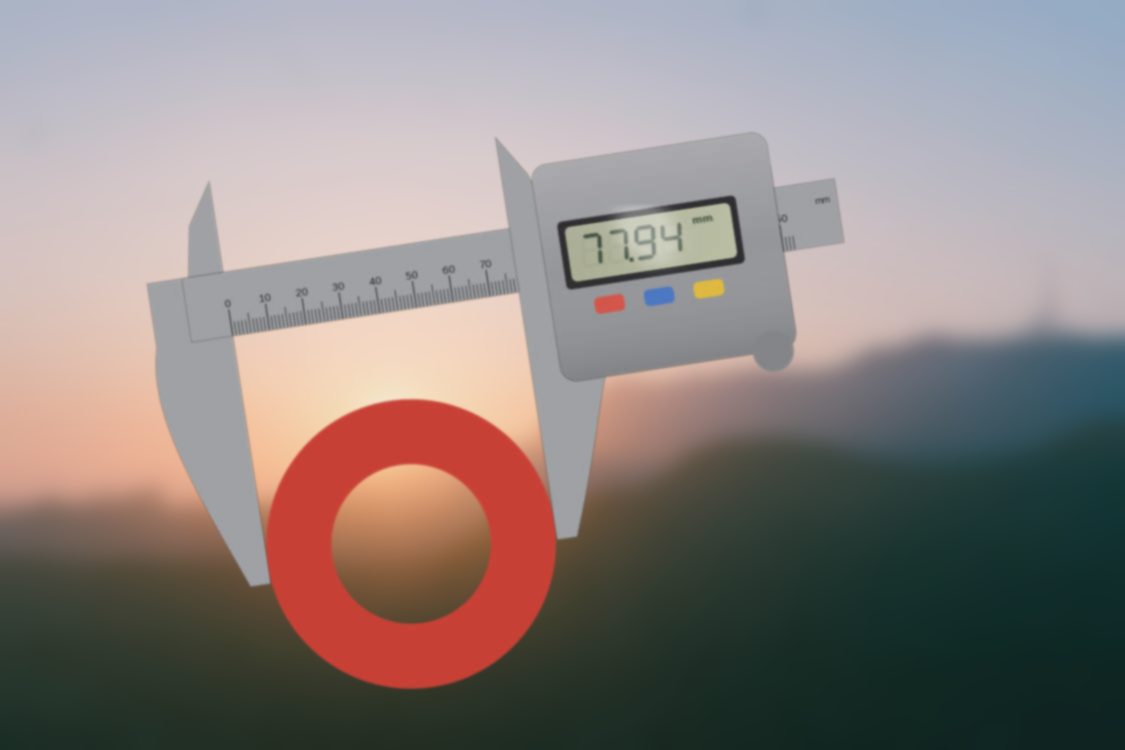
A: 77.94; mm
